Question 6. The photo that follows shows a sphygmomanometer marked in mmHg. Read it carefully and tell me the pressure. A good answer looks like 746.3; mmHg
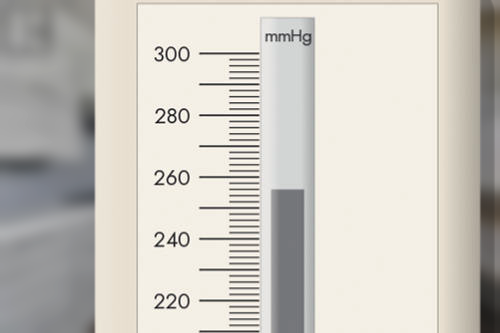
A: 256; mmHg
